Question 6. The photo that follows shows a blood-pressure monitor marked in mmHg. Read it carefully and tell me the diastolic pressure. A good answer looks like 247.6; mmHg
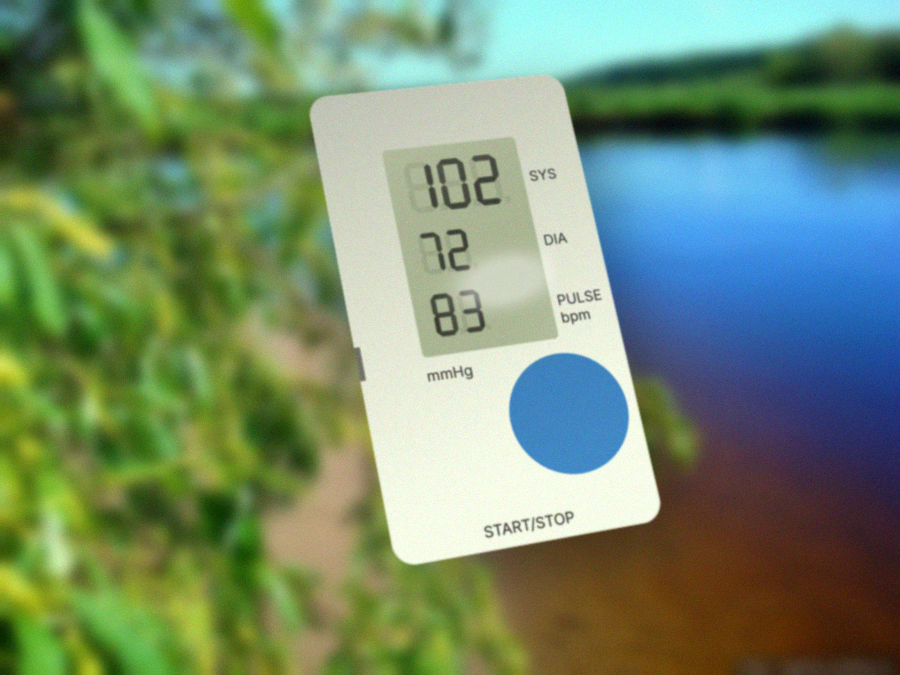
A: 72; mmHg
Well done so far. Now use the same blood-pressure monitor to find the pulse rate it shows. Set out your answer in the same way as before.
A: 83; bpm
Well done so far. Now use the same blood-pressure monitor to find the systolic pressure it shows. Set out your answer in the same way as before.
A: 102; mmHg
